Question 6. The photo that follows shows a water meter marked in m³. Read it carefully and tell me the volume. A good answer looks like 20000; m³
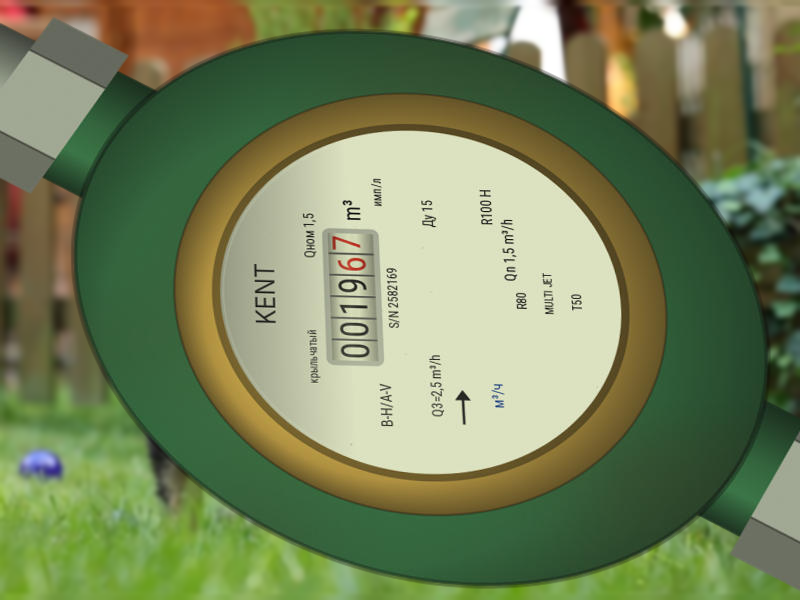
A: 19.67; m³
